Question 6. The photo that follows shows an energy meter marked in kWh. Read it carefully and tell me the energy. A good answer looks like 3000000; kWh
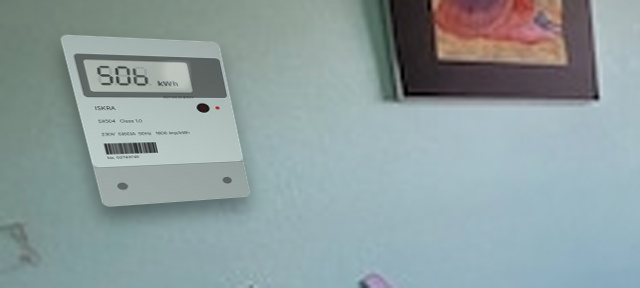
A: 506; kWh
